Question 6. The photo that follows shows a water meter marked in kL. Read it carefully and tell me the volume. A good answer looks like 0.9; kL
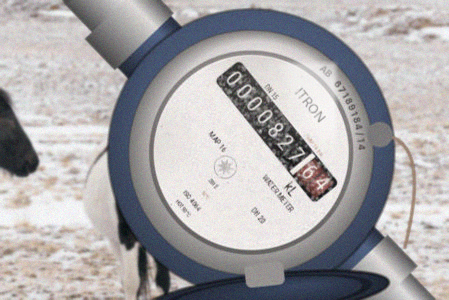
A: 827.64; kL
